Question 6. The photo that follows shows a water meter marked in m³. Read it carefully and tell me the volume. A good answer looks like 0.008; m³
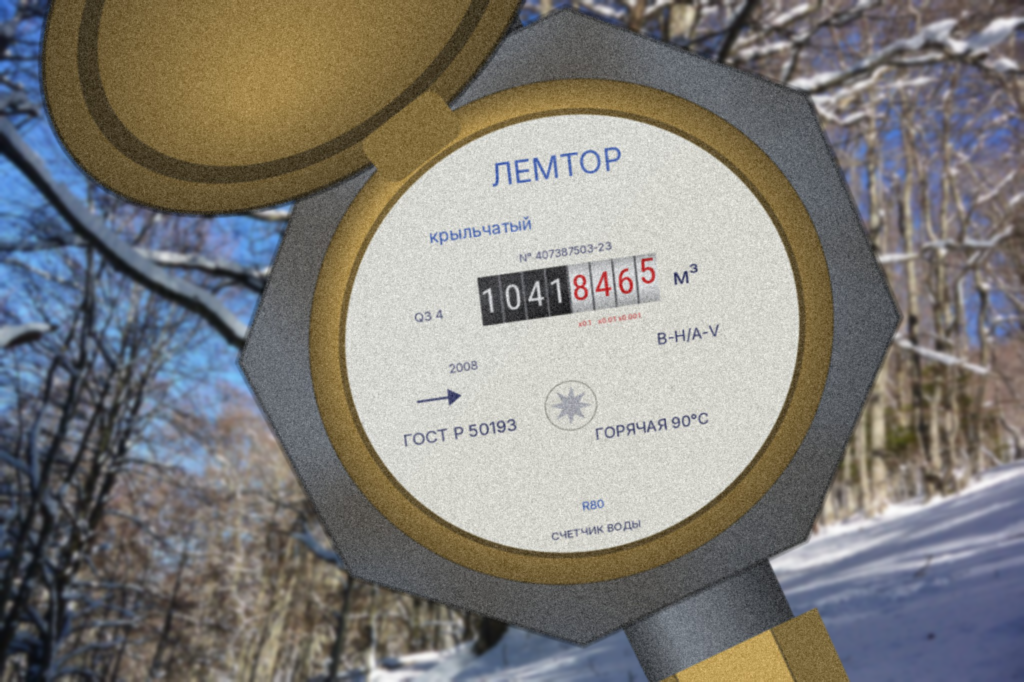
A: 1041.8465; m³
